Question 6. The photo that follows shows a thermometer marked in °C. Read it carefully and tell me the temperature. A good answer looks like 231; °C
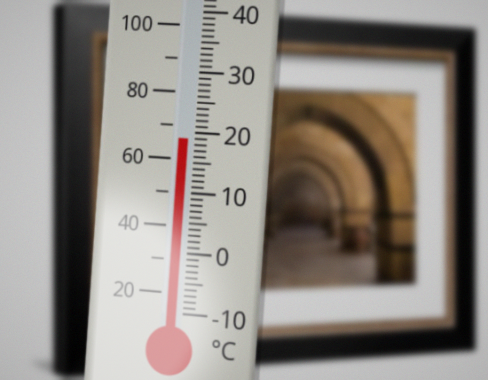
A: 19; °C
